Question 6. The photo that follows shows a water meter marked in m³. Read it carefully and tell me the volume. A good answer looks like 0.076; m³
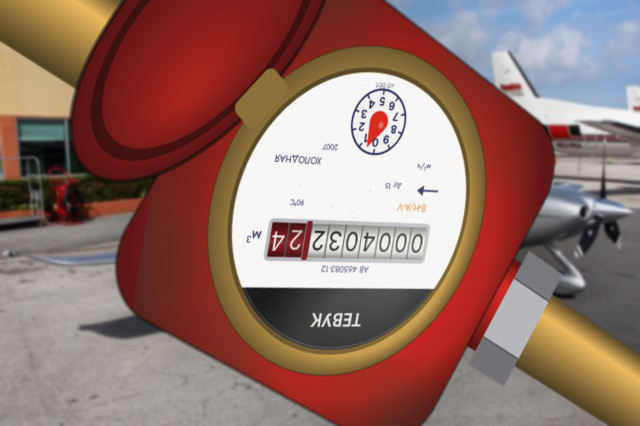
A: 4032.240; m³
